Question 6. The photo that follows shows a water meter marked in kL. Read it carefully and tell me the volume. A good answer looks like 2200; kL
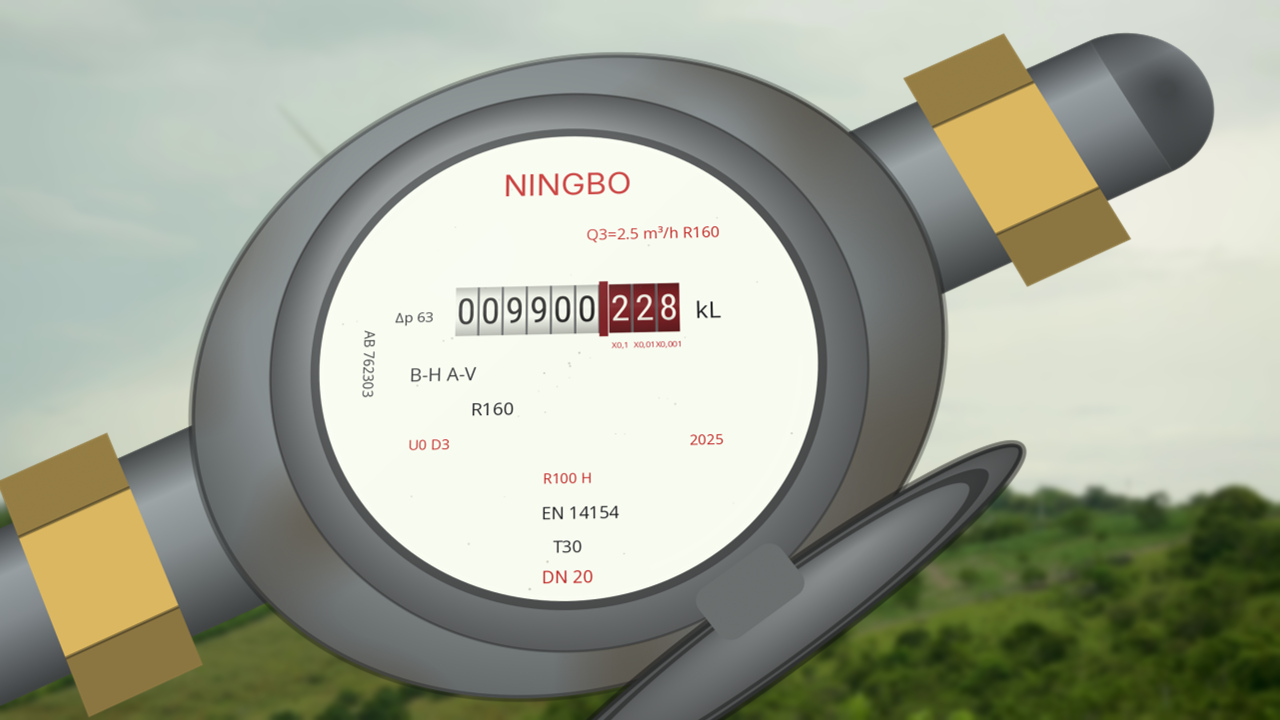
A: 9900.228; kL
